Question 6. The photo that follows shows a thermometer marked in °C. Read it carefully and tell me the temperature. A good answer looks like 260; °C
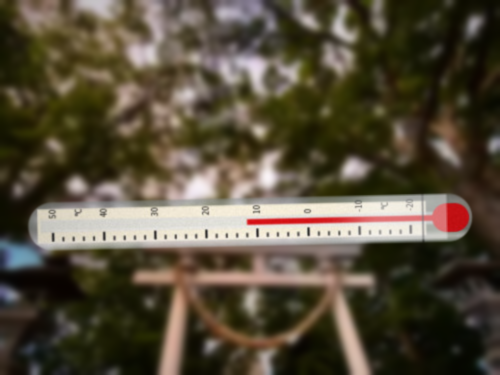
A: 12; °C
